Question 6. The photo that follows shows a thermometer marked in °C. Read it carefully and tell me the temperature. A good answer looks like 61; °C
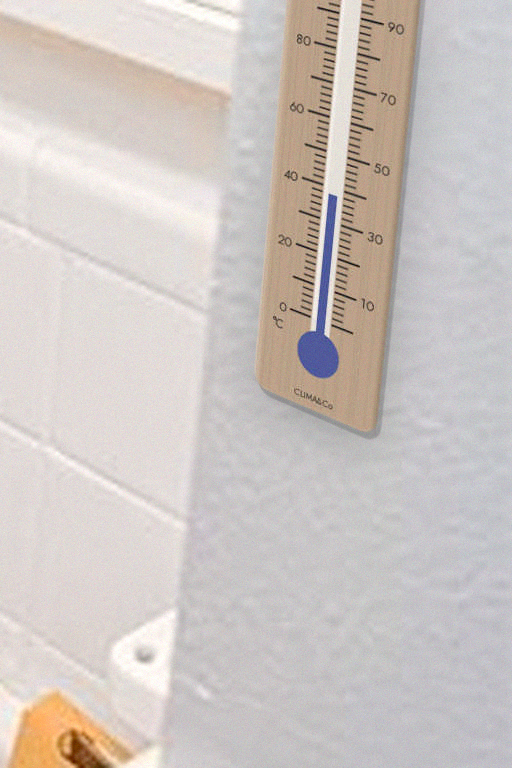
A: 38; °C
